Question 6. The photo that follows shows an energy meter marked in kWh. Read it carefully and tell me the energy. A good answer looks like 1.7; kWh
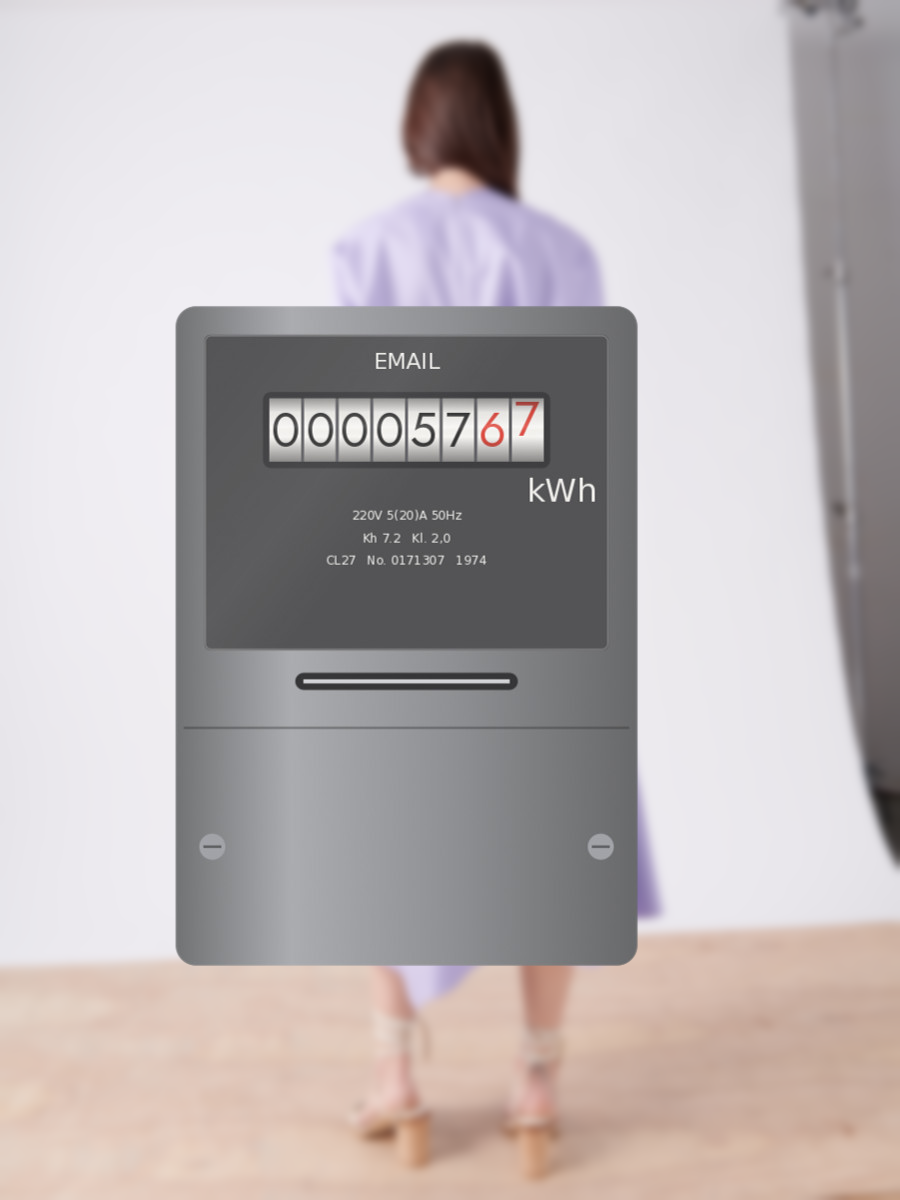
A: 57.67; kWh
